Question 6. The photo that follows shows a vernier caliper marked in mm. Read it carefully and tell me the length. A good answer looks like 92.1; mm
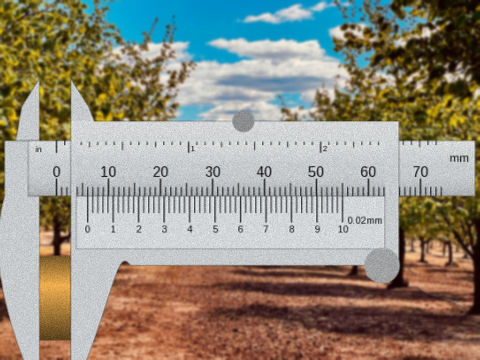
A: 6.0; mm
